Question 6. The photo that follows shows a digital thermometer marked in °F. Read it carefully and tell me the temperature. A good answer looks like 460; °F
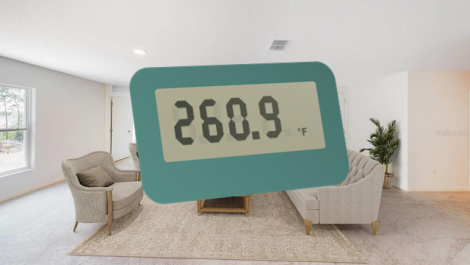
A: 260.9; °F
